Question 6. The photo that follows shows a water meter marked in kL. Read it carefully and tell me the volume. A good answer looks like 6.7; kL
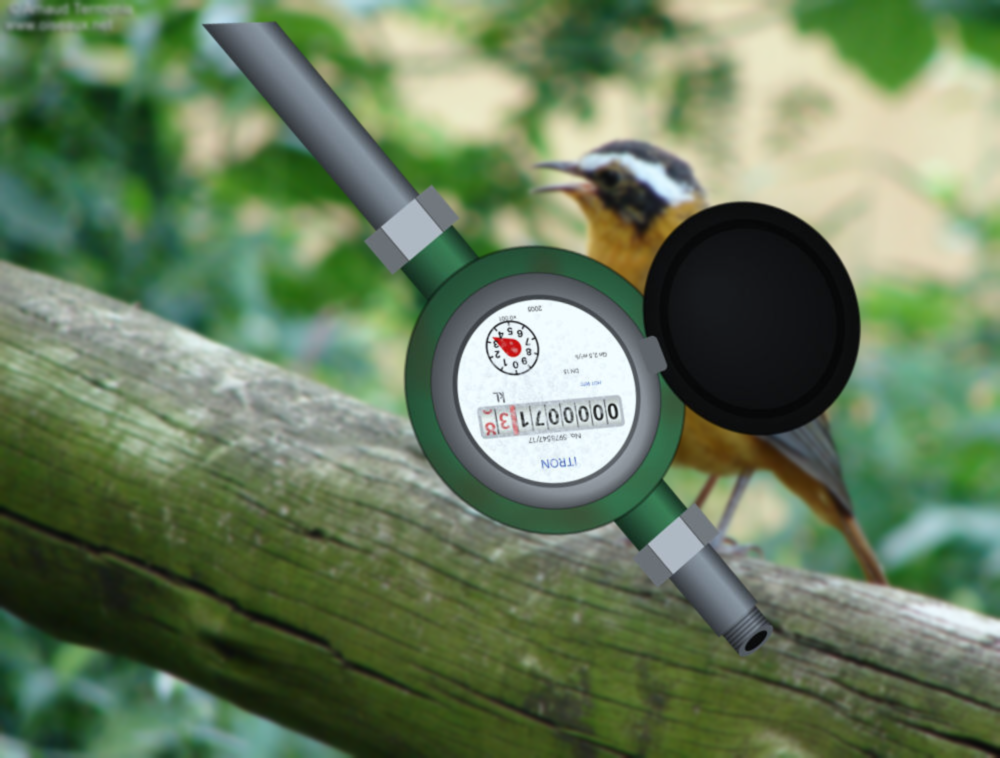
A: 71.383; kL
